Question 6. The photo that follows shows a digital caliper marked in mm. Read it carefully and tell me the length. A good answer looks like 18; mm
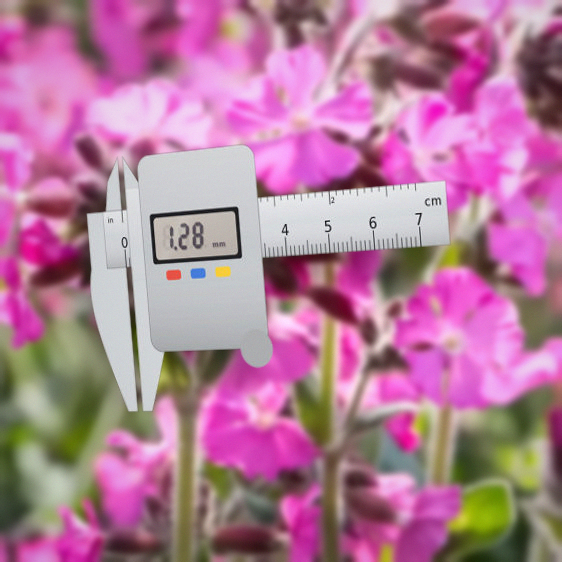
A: 1.28; mm
